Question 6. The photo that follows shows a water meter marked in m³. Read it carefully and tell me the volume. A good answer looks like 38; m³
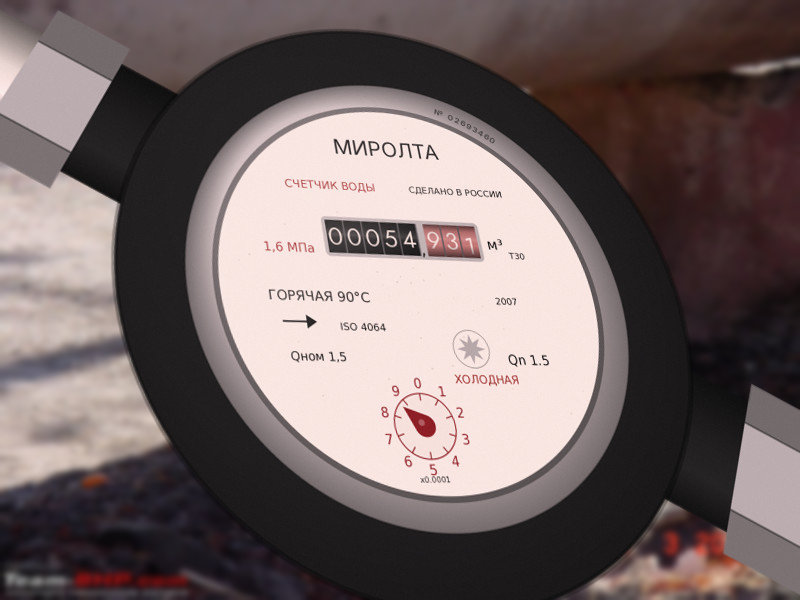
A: 54.9308; m³
